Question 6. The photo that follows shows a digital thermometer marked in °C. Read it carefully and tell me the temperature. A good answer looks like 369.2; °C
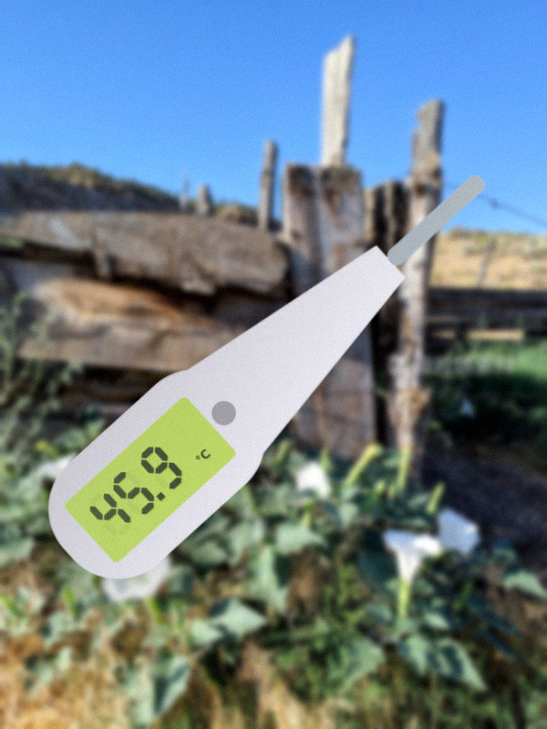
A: 45.9; °C
